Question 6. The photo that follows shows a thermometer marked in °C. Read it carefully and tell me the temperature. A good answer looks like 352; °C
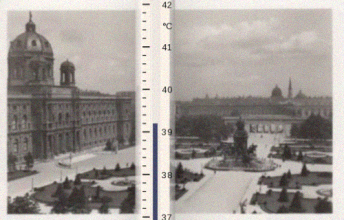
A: 39.2; °C
